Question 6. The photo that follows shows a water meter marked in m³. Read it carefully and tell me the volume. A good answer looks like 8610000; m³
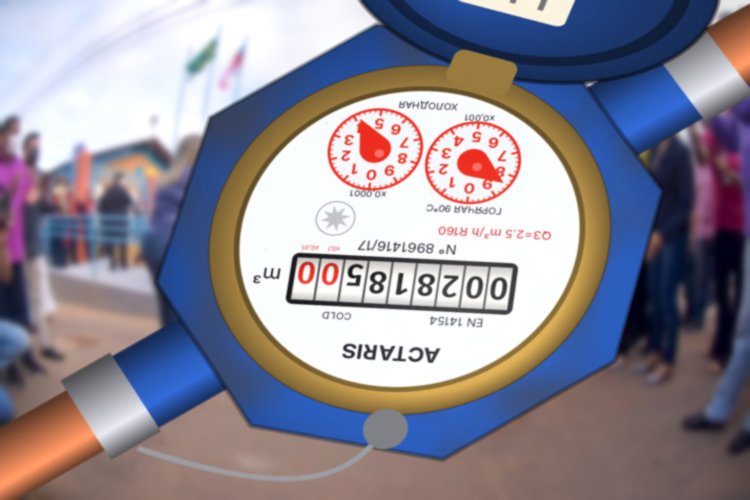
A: 28184.9984; m³
